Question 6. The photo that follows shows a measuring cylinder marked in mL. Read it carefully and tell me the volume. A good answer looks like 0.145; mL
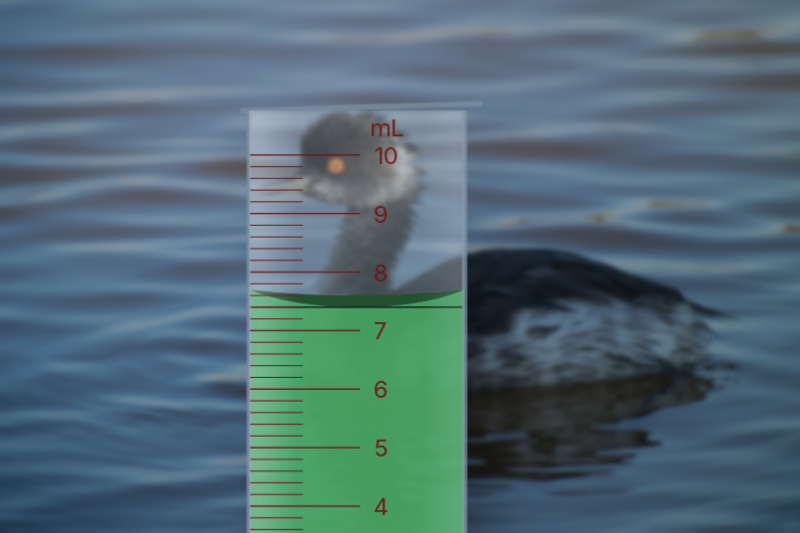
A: 7.4; mL
